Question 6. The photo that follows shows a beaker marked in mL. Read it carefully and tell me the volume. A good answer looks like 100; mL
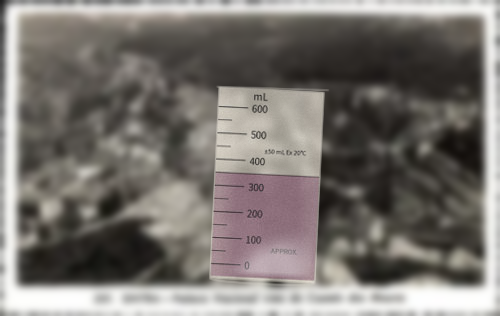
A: 350; mL
